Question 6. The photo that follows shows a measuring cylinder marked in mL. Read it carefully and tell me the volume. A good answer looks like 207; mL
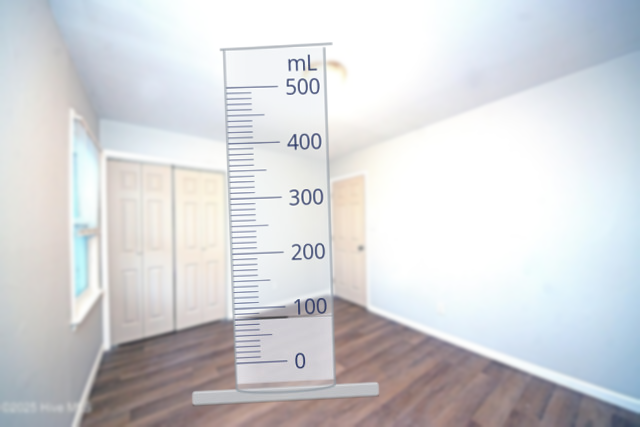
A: 80; mL
